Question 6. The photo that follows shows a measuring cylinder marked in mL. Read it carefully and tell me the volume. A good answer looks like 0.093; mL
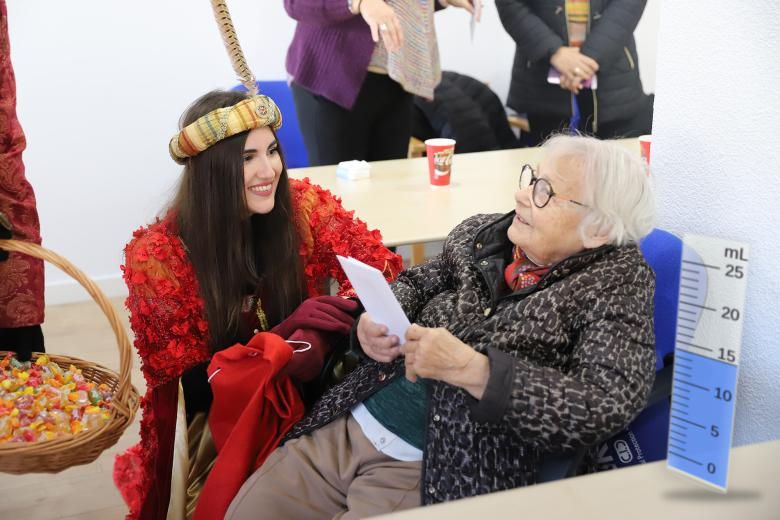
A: 14; mL
